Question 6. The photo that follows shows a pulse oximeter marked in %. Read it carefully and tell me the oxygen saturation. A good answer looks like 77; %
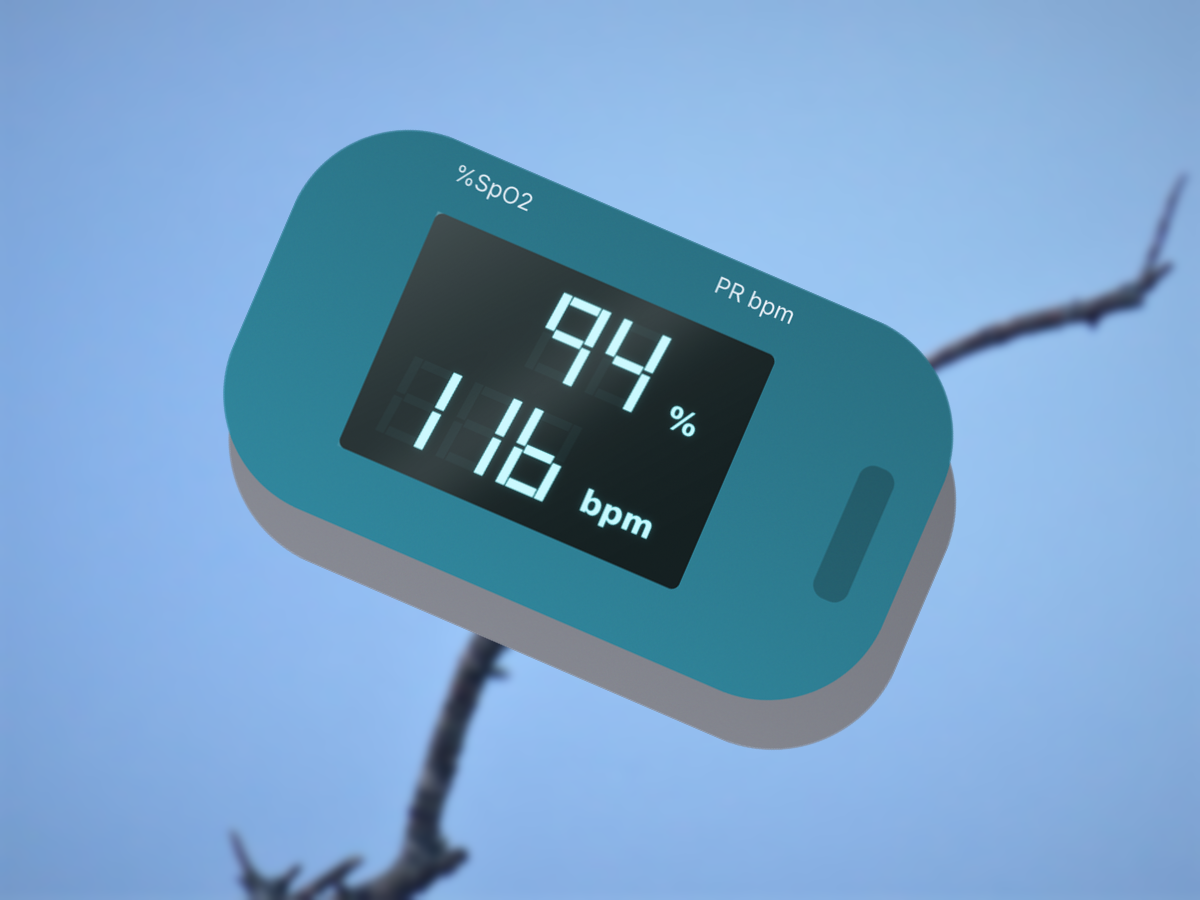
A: 94; %
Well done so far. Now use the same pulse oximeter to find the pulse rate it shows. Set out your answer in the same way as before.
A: 116; bpm
